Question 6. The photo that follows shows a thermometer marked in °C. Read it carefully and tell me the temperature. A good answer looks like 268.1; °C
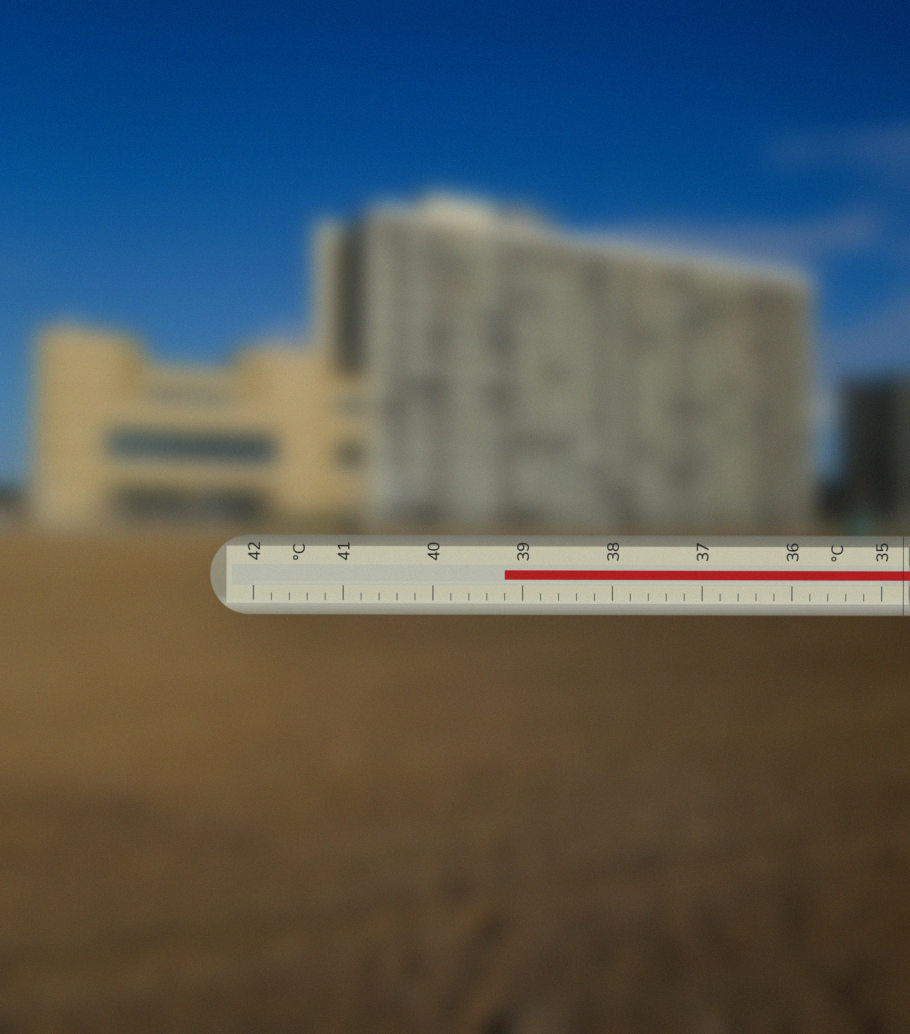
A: 39.2; °C
